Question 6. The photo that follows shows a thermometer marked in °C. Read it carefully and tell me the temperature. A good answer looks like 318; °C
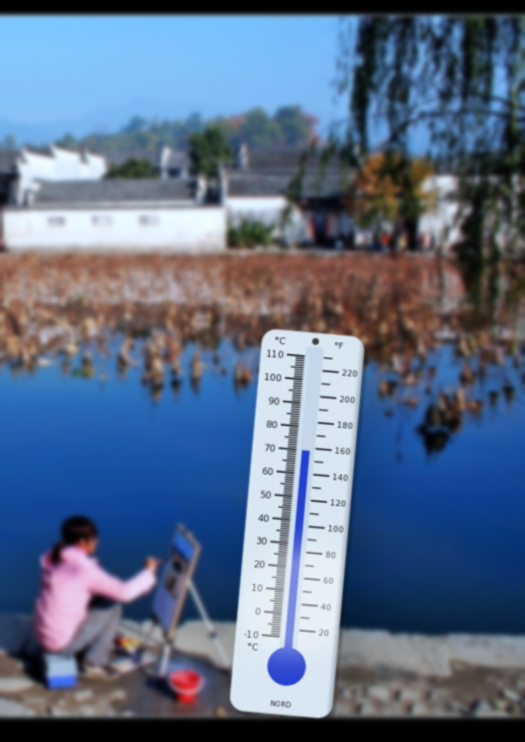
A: 70; °C
